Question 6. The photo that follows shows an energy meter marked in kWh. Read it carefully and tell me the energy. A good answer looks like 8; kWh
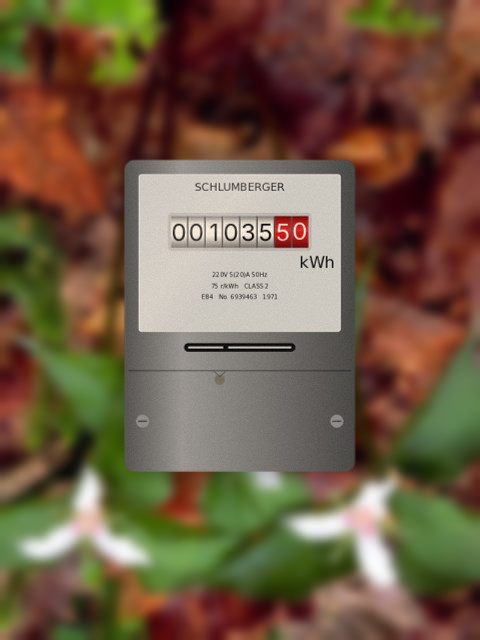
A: 1035.50; kWh
